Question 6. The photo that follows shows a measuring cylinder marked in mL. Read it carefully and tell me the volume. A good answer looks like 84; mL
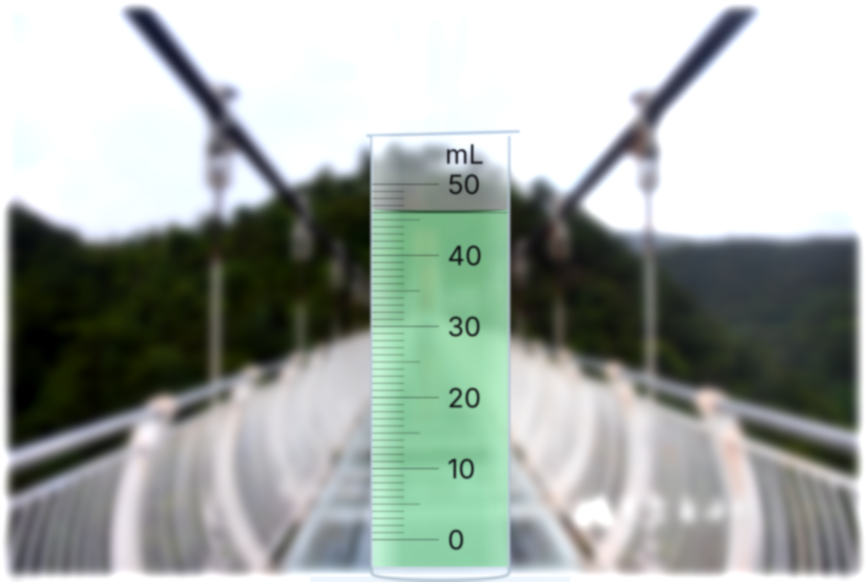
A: 46; mL
